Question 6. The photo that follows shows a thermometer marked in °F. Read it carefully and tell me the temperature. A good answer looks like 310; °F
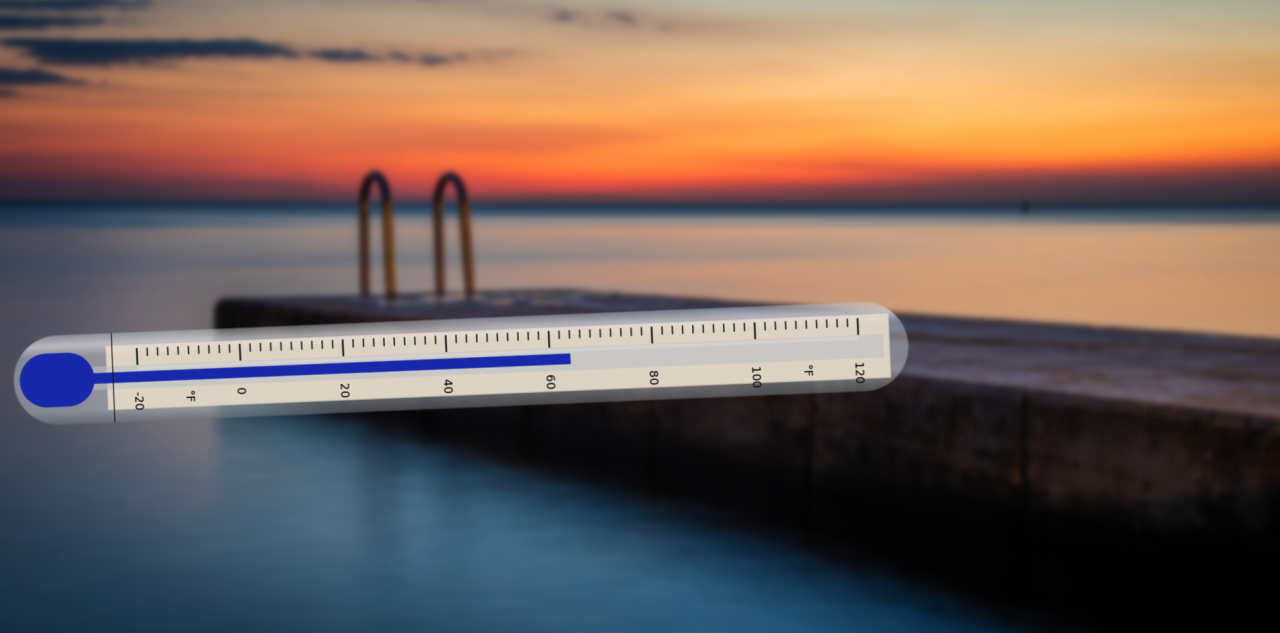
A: 64; °F
